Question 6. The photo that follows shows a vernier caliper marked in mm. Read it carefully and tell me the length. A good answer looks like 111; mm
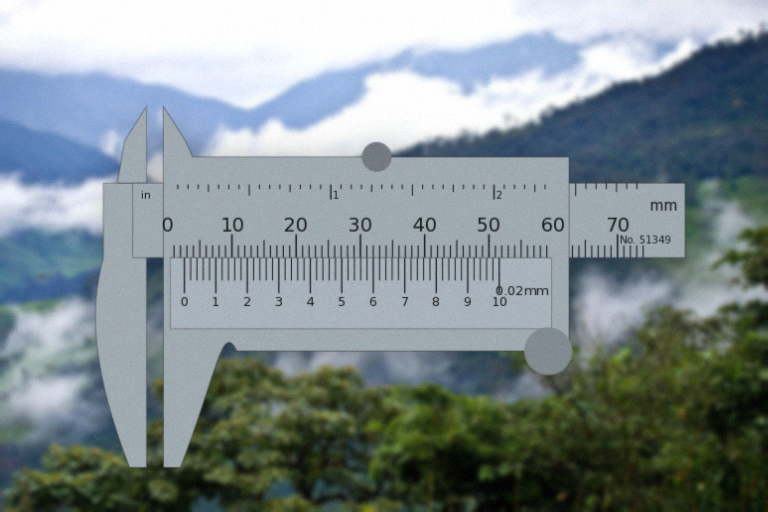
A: 2.6; mm
